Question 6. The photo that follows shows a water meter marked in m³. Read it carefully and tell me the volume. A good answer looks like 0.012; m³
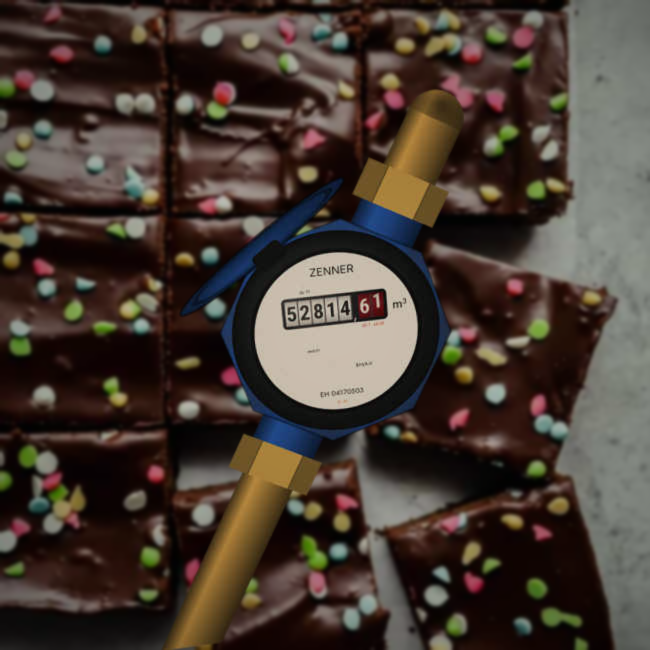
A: 52814.61; m³
